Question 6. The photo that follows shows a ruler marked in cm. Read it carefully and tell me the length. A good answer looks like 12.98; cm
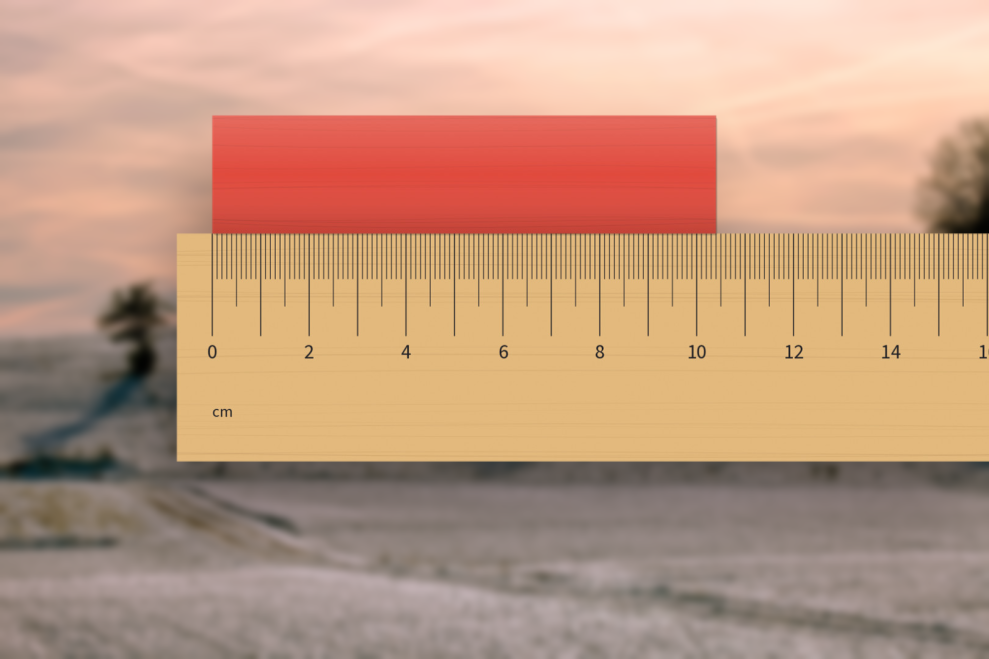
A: 10.4; cm
